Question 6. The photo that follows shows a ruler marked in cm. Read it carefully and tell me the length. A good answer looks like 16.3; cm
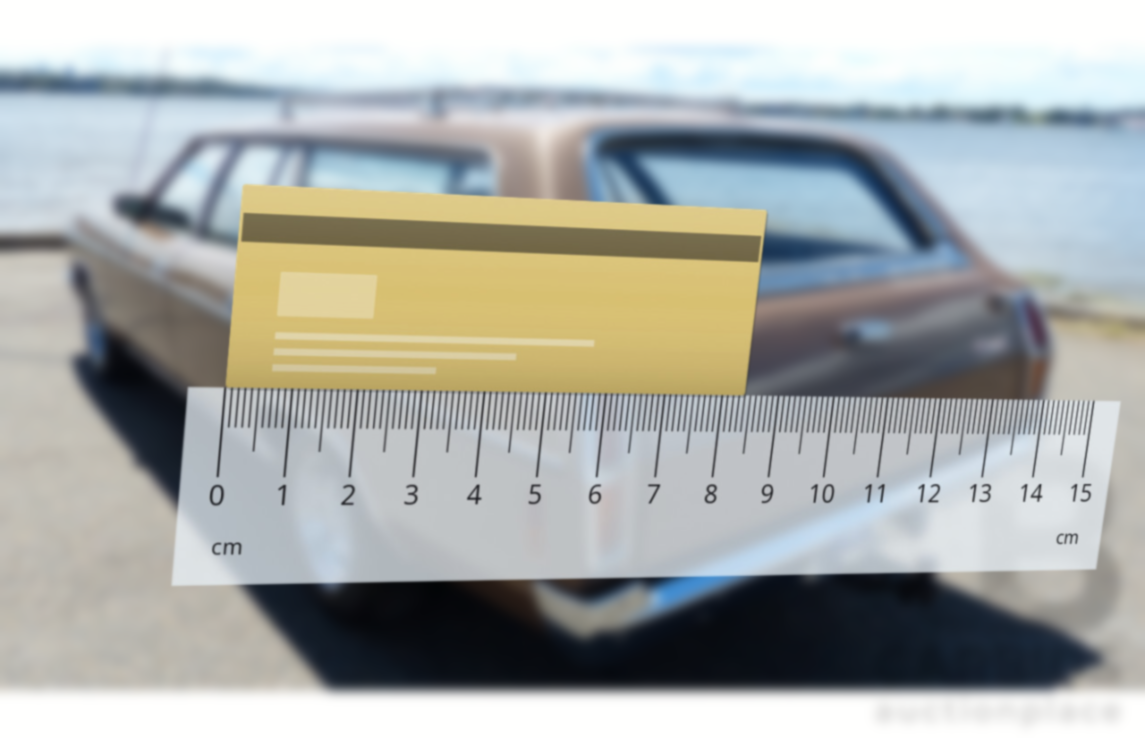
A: 8.4; cm
